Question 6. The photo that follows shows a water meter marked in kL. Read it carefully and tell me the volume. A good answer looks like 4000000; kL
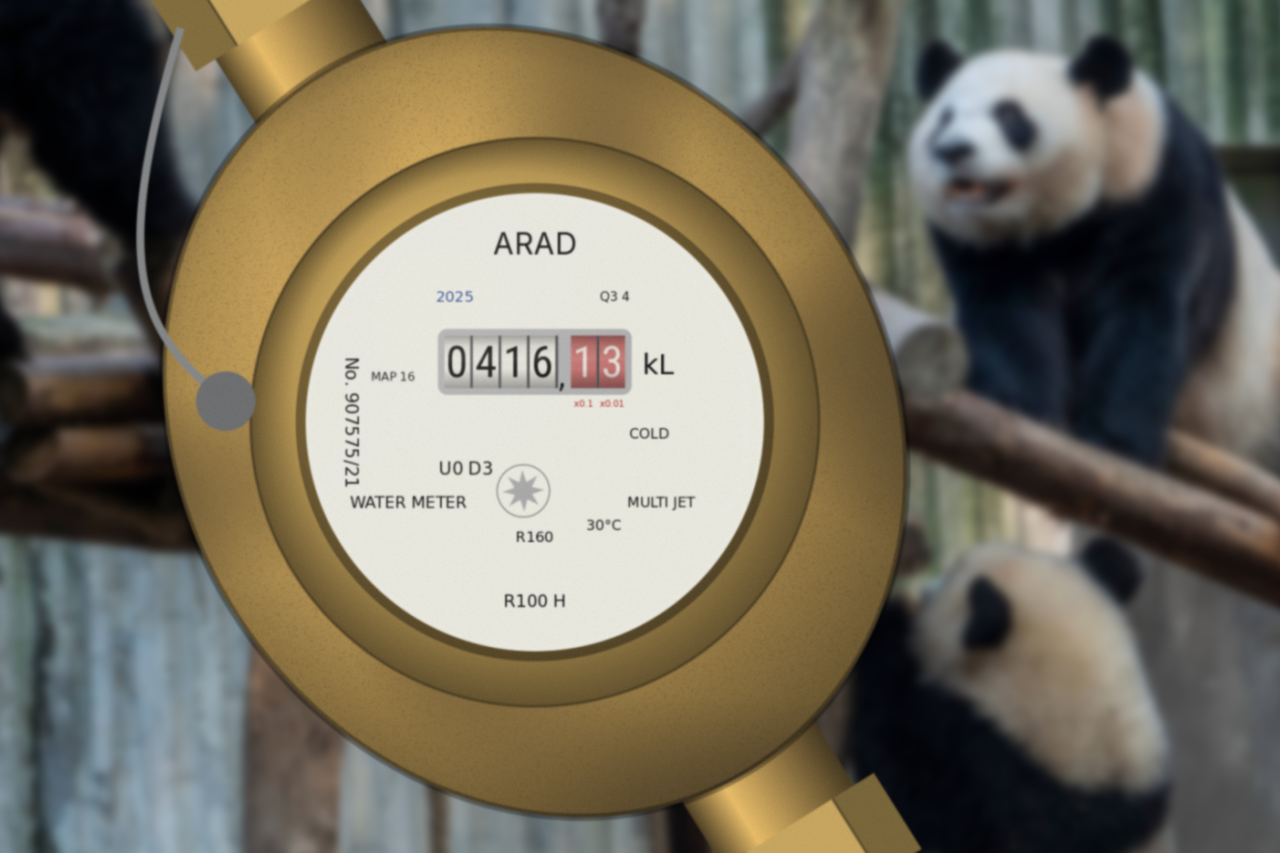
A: 416.13; kL
